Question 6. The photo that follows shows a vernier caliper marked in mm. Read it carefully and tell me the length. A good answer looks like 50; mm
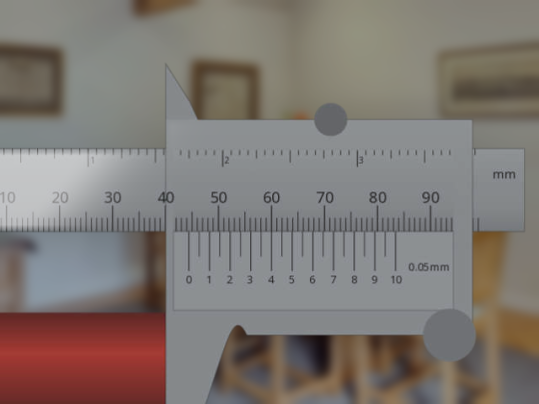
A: 44.4; mm
